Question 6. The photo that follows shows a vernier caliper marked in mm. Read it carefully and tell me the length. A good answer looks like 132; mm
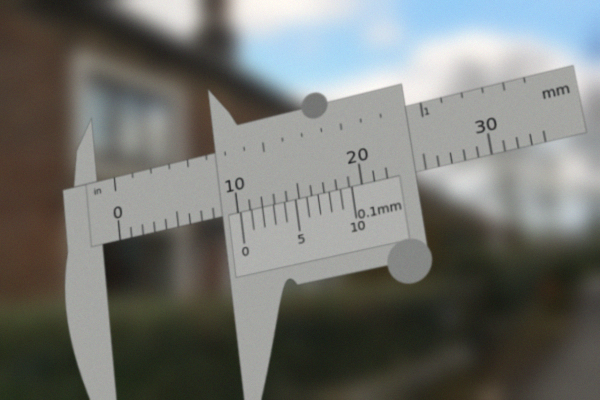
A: 10.2; mm
